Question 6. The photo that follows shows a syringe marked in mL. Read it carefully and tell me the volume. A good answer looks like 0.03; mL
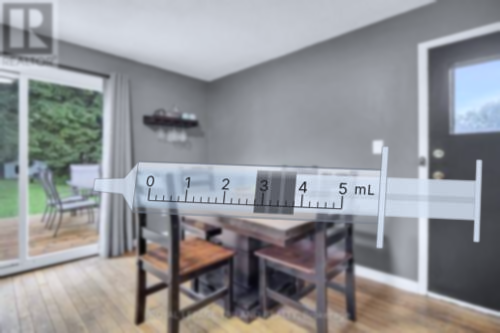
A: 2.8; mL
